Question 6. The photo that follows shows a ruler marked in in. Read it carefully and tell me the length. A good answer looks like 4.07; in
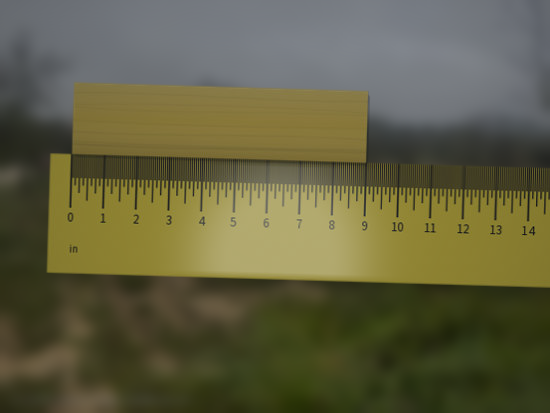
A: 9; in
